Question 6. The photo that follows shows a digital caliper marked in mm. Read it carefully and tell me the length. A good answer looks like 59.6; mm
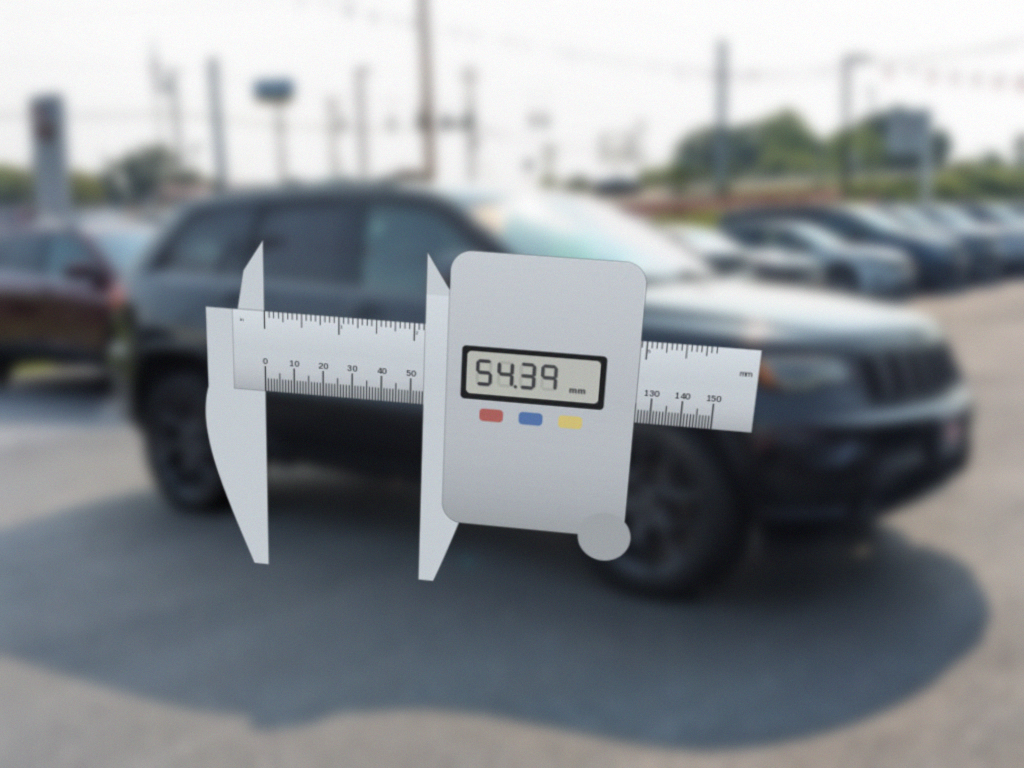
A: 54.39; mm
